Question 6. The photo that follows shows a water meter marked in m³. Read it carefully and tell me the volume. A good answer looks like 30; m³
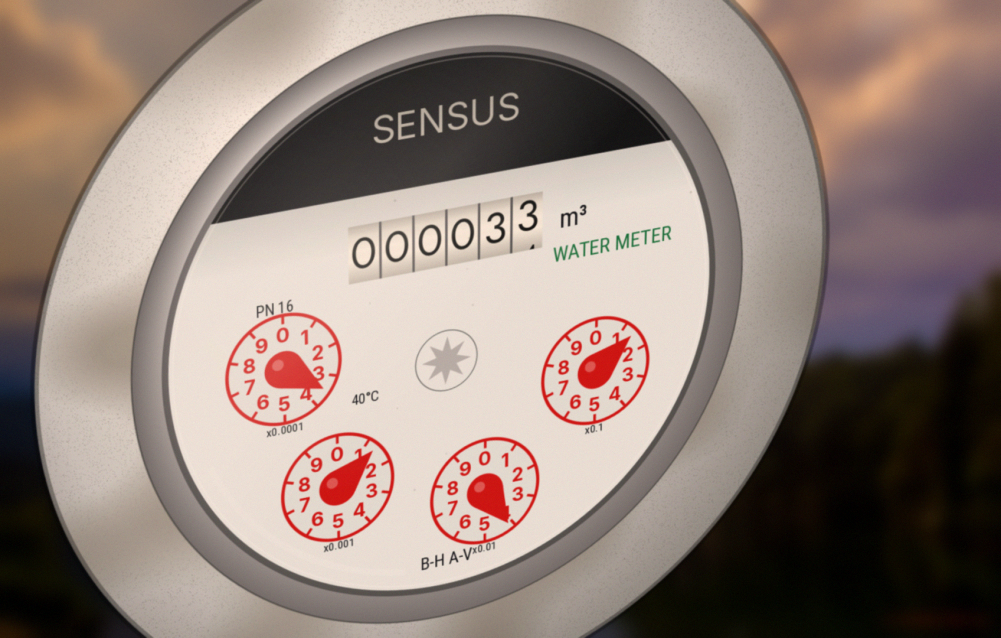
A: 33.1413; m³
